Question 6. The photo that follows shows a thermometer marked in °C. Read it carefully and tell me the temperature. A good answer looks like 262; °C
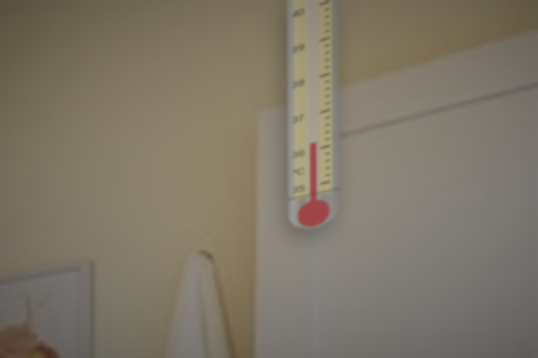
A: 36.2; °C
